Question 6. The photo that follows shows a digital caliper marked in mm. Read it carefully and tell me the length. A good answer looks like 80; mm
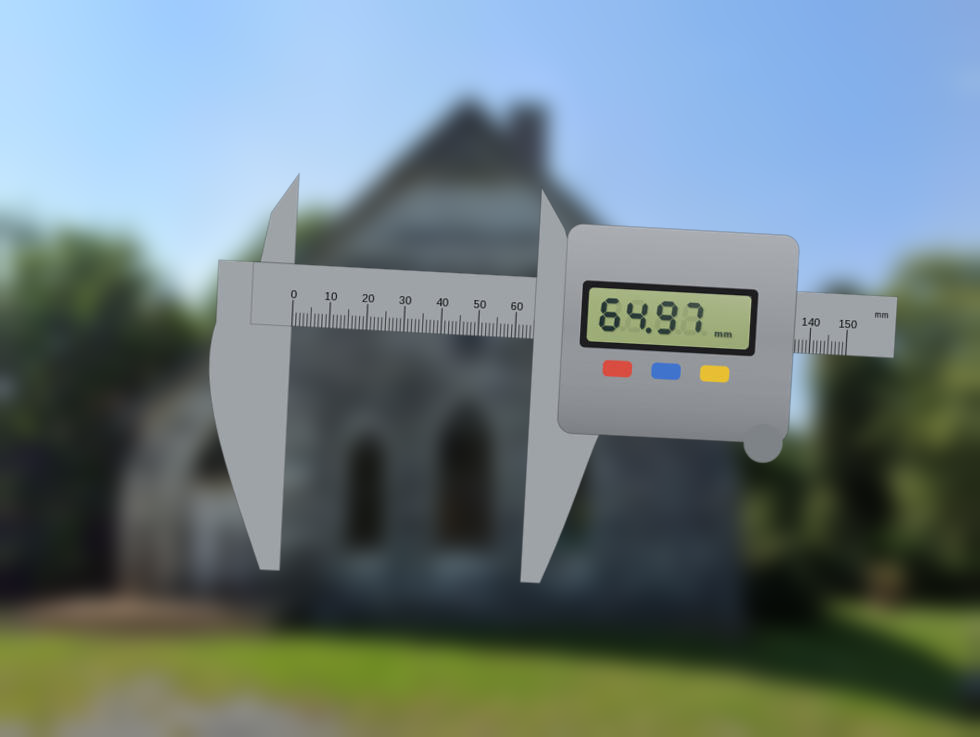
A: 64.97; mm
